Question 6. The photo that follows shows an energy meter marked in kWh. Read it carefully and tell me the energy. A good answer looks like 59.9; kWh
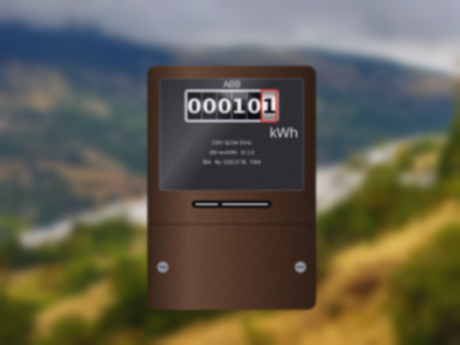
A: 10.1; kWh
